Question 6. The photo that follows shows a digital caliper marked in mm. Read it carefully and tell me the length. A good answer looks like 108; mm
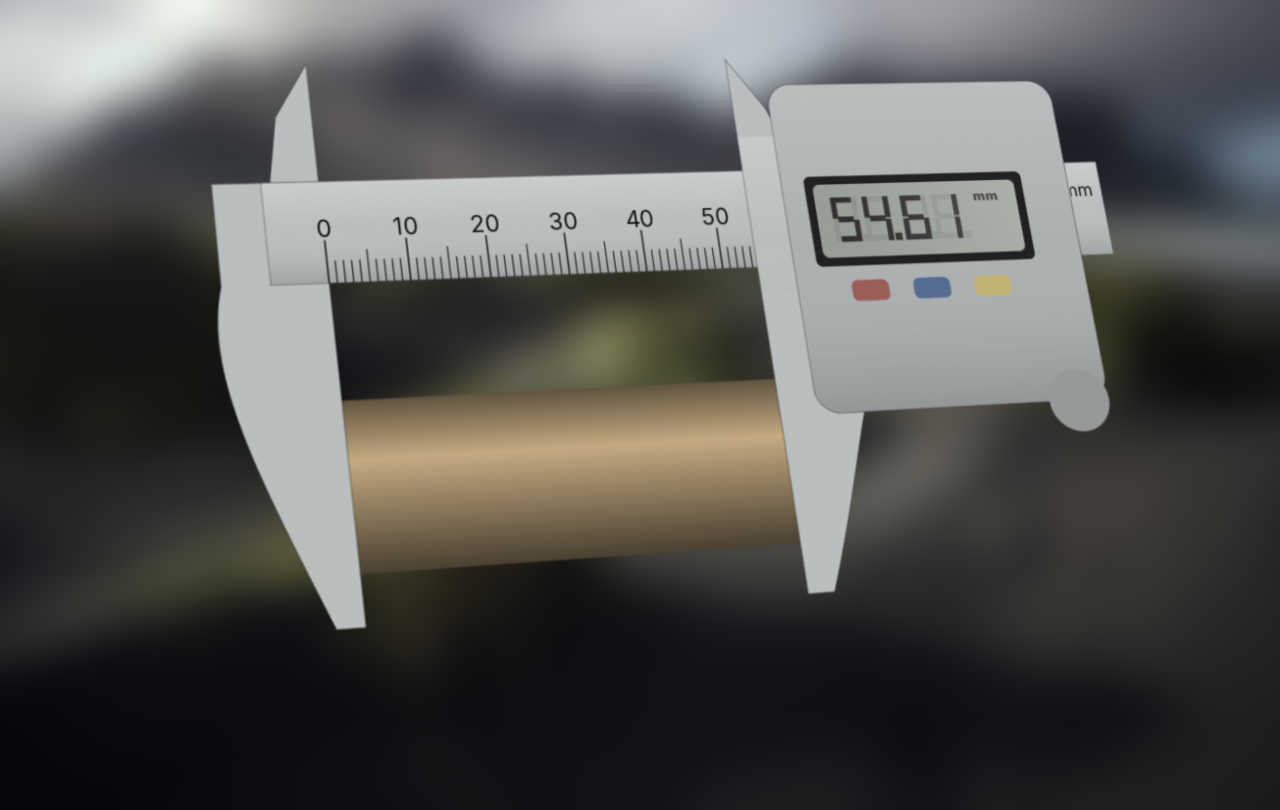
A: 54.61; mm
